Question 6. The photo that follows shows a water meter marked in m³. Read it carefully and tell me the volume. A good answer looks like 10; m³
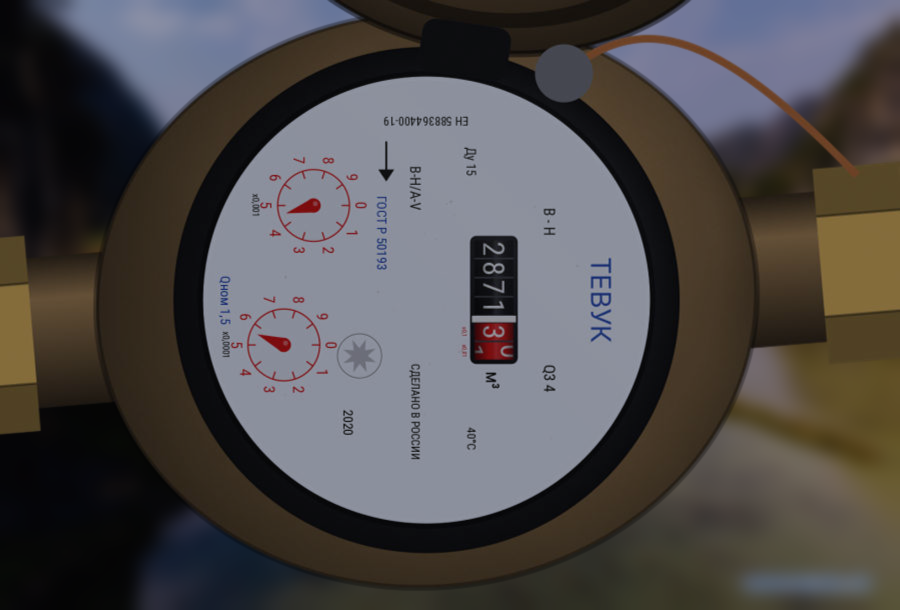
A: 2871.3045; m³
